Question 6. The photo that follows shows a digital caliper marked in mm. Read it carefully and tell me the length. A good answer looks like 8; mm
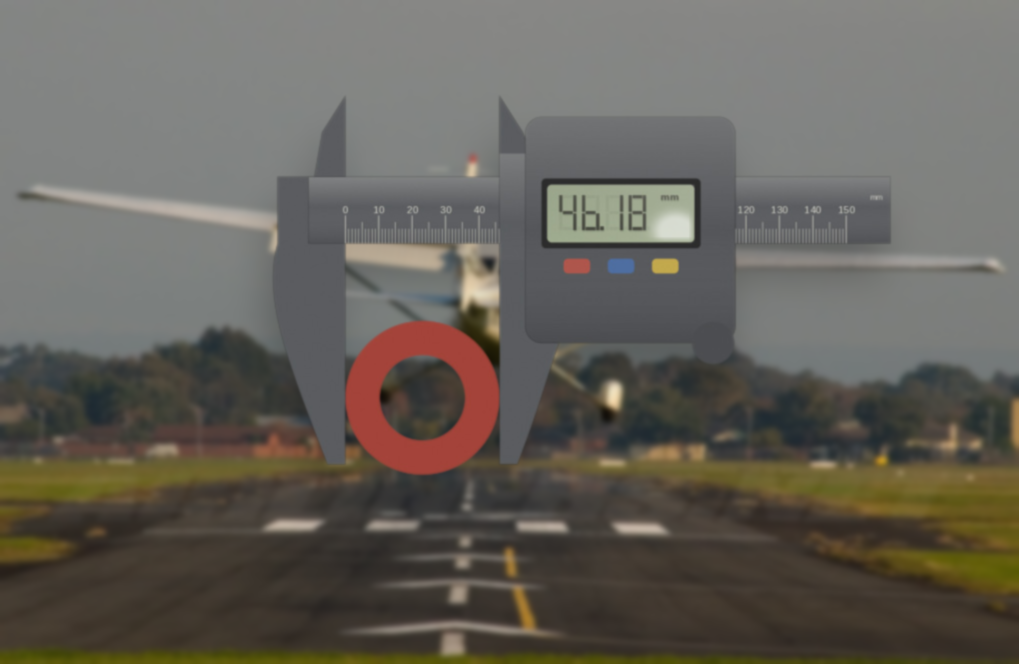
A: 46.18; mm
